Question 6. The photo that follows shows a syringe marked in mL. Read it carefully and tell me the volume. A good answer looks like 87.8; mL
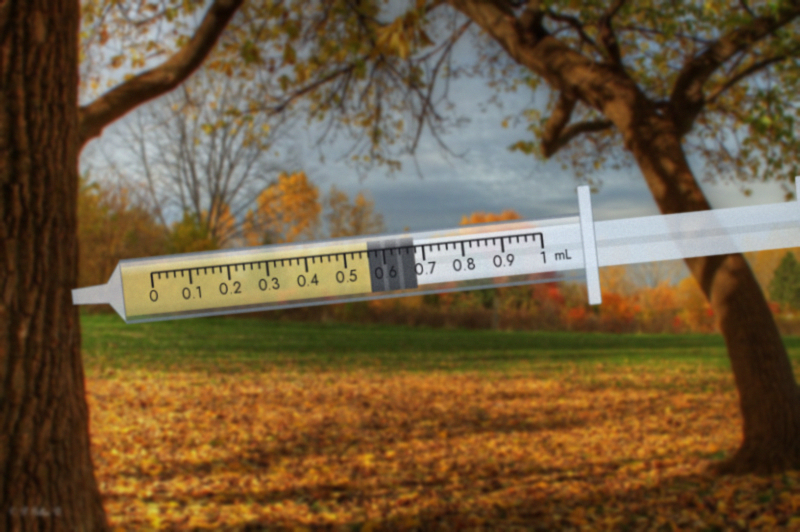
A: 0.56; mL
